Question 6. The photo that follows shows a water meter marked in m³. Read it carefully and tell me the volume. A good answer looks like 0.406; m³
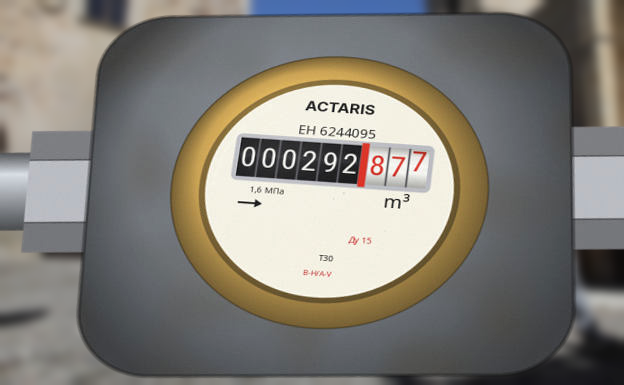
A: 292.877; m³
